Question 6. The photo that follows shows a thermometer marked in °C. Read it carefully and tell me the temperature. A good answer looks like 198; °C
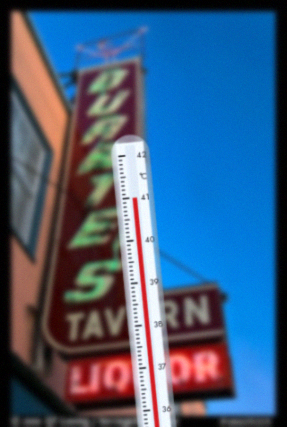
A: 41; °C
